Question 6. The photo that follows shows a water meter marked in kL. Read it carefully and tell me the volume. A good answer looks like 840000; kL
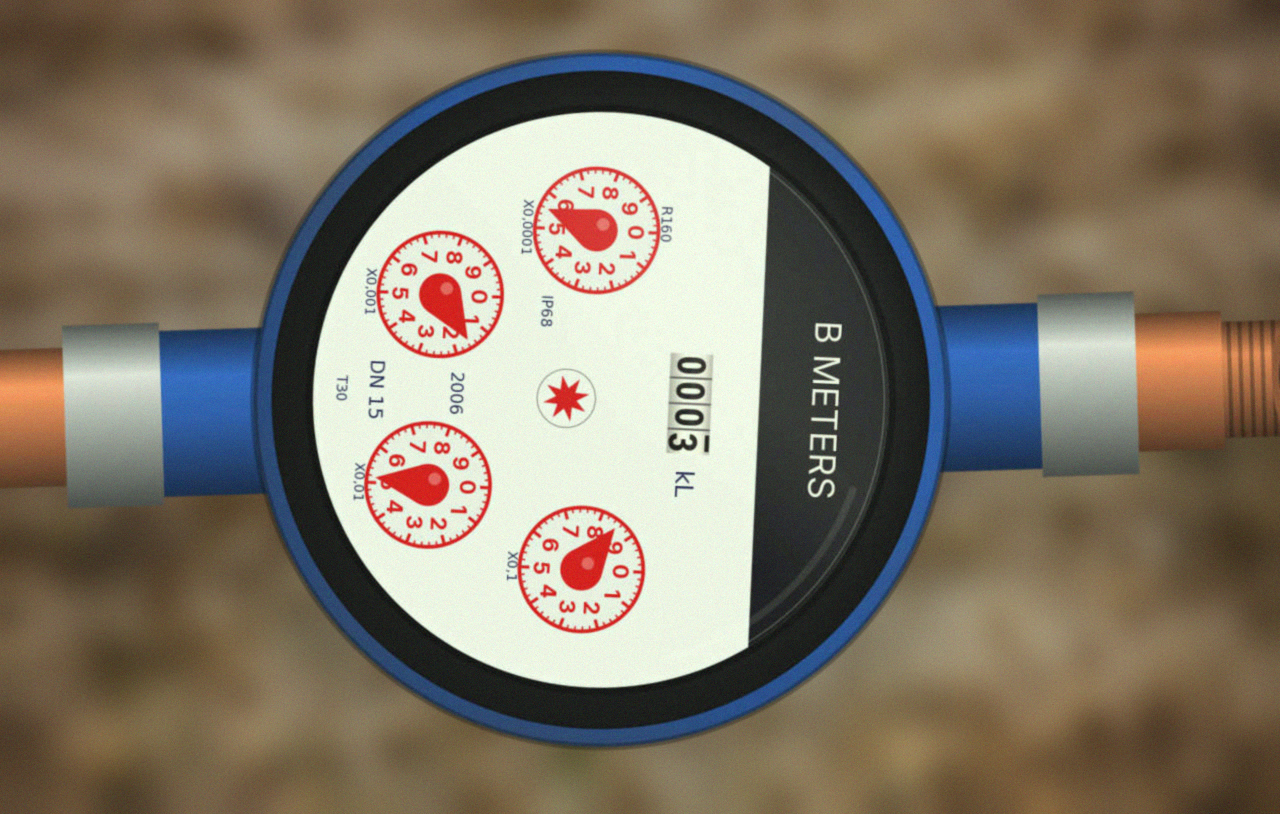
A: 2.8515; kL
